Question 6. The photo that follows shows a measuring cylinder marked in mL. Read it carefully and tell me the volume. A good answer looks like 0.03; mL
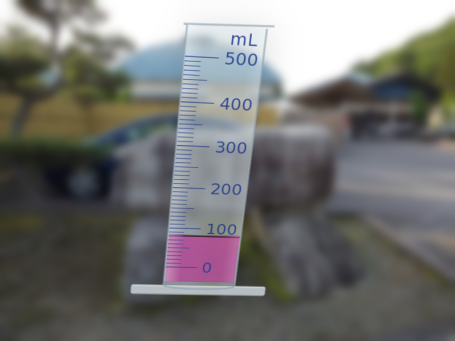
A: 80; mL
